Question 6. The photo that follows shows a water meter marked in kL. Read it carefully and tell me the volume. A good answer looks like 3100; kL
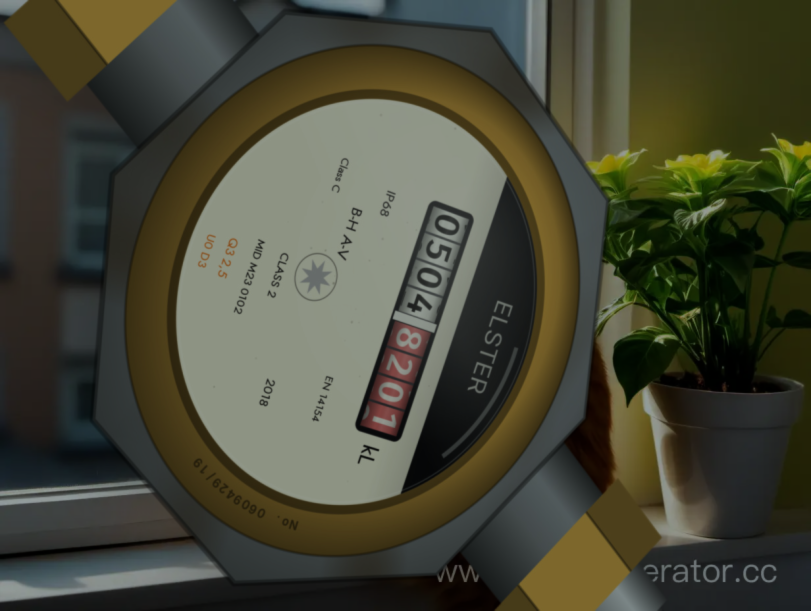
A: 504.8201; kL
